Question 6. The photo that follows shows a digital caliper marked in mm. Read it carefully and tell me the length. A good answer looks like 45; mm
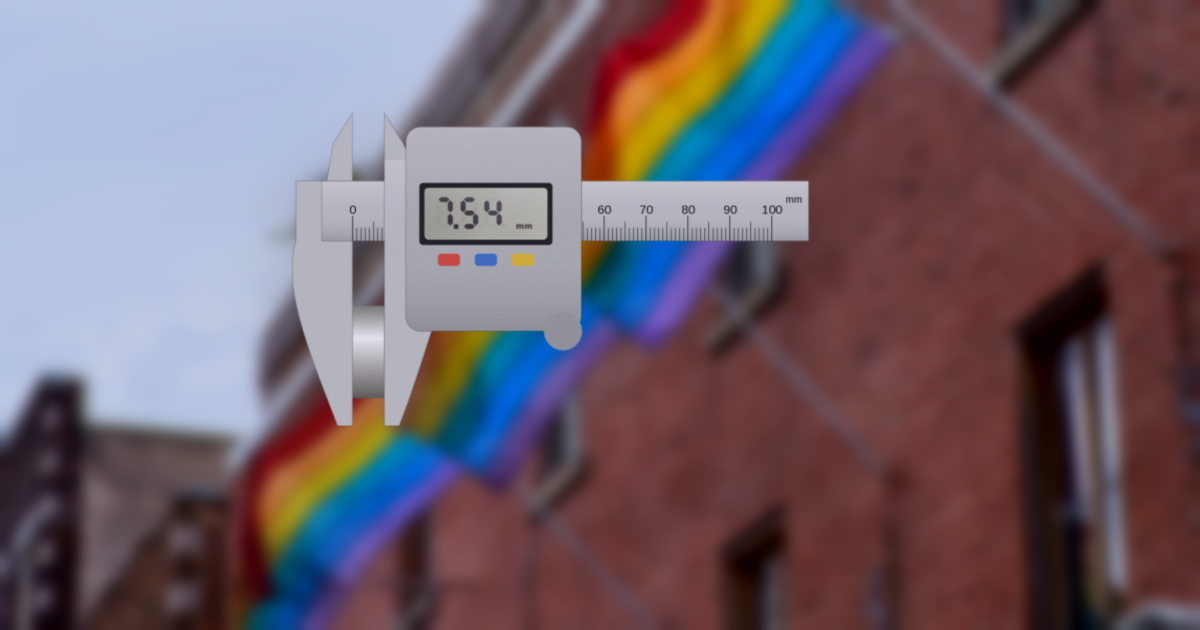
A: 7.54; mm
